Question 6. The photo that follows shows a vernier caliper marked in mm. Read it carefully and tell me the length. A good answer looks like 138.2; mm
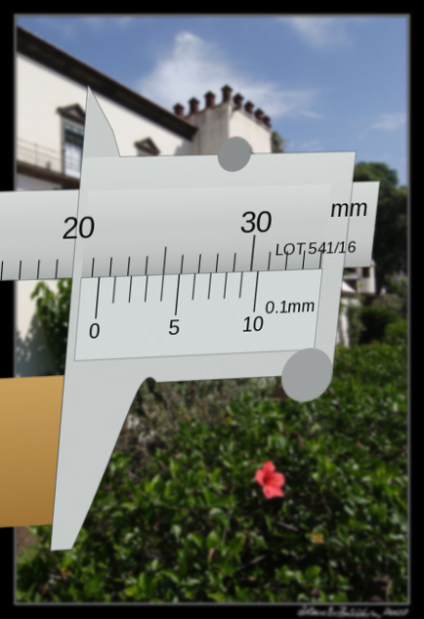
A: 21.4; mm
